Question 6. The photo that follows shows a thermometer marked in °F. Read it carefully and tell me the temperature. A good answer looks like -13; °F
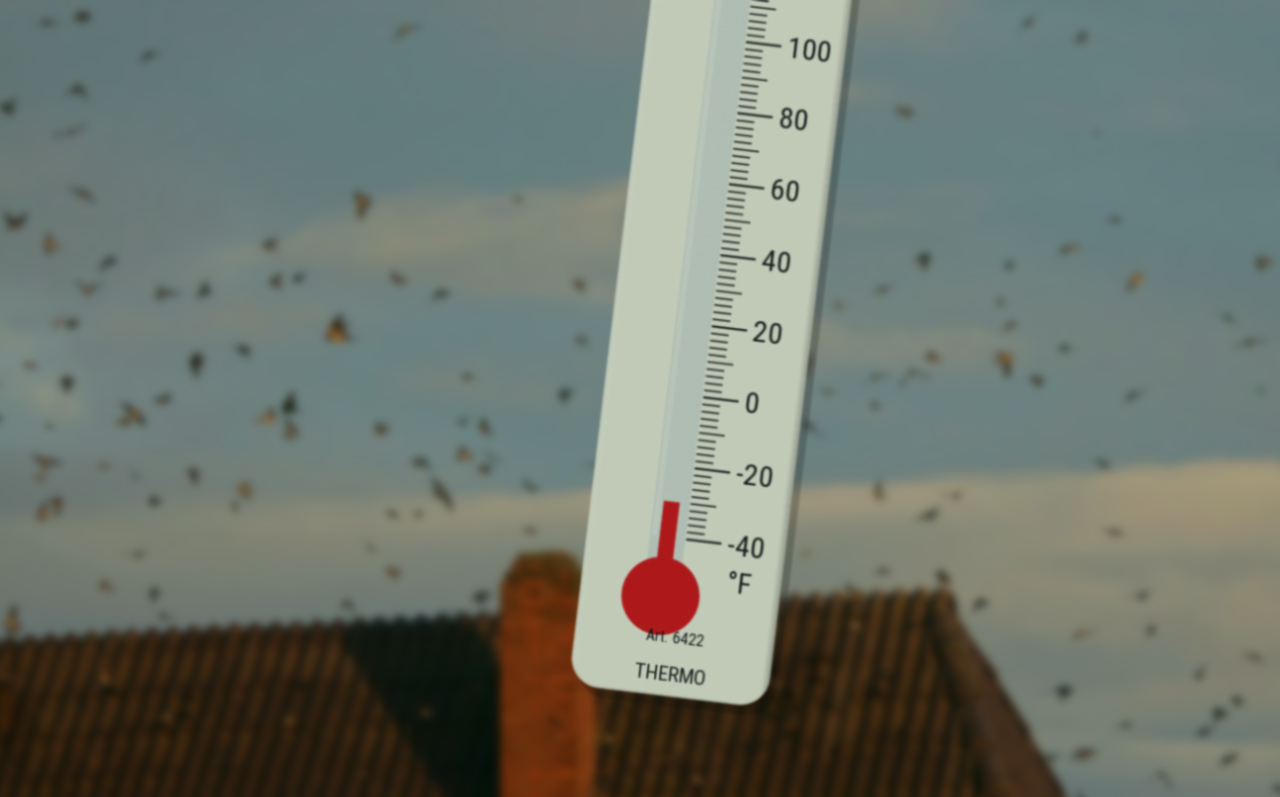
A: -30; °F
